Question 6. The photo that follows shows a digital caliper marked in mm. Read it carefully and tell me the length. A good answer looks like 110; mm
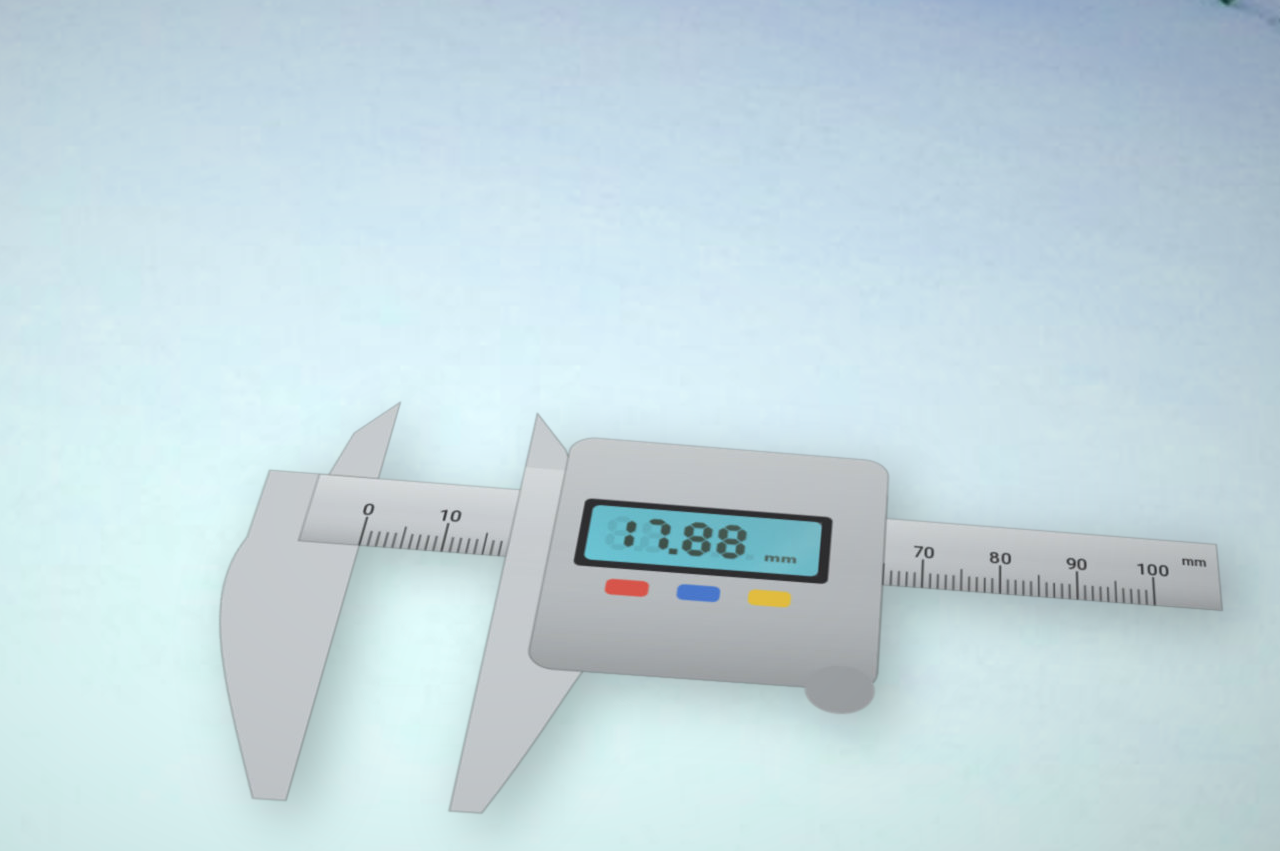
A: 17.88; mm
